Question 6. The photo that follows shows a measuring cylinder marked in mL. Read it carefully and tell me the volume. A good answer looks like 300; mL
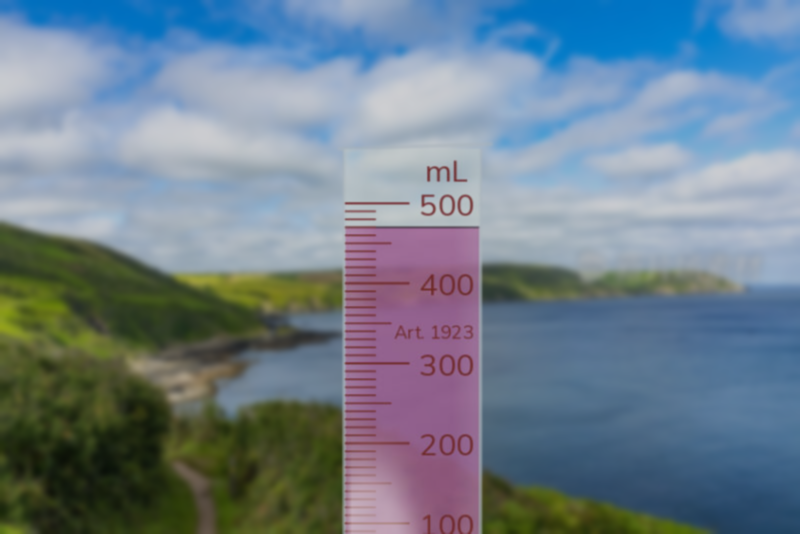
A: 470; mL
